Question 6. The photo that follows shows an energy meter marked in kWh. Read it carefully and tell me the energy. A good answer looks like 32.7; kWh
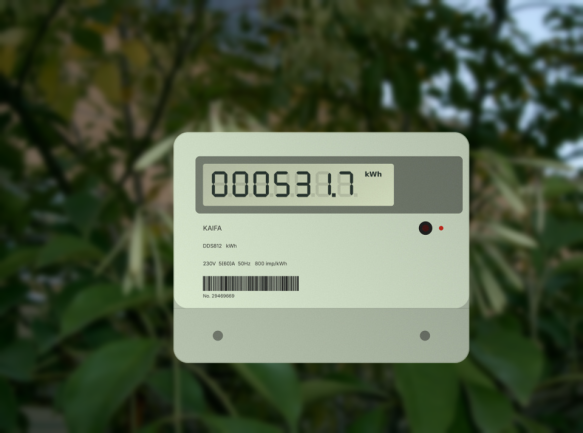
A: 531.7; kWh
